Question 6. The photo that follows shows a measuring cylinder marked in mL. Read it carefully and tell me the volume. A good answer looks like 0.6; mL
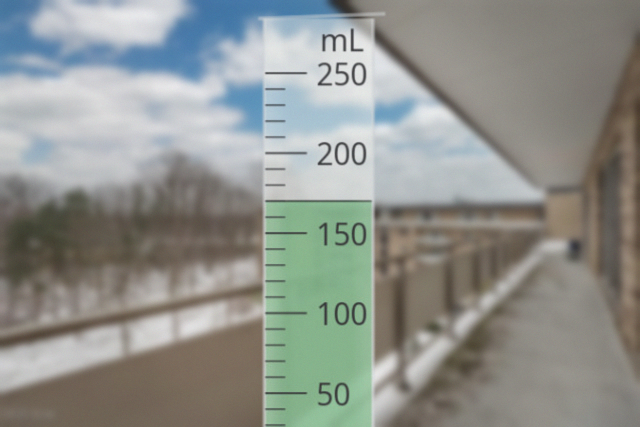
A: 170; mL
